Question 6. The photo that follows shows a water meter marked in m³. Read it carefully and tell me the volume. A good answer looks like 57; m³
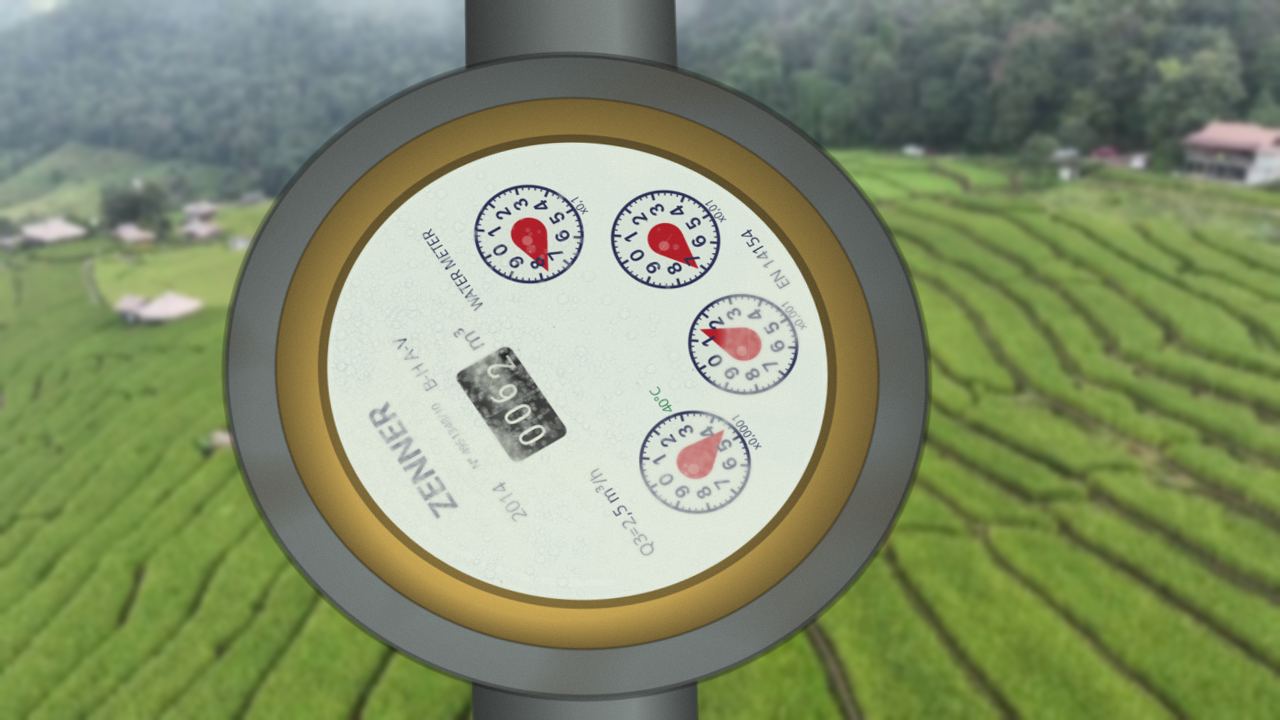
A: 61.7714; m³
